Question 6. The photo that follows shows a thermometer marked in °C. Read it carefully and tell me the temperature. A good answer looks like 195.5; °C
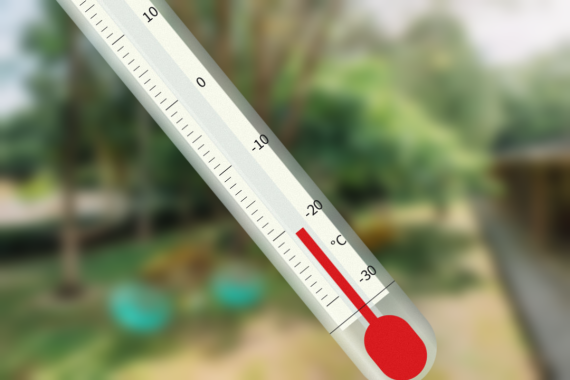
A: -21; °C
